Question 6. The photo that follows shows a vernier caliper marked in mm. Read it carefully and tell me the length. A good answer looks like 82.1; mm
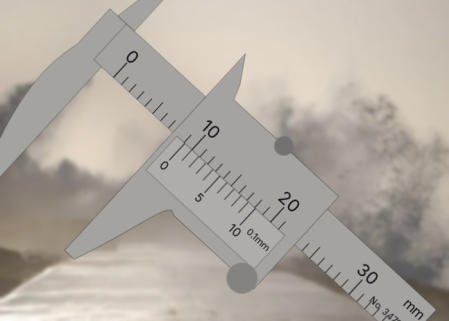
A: 9.1; mm
